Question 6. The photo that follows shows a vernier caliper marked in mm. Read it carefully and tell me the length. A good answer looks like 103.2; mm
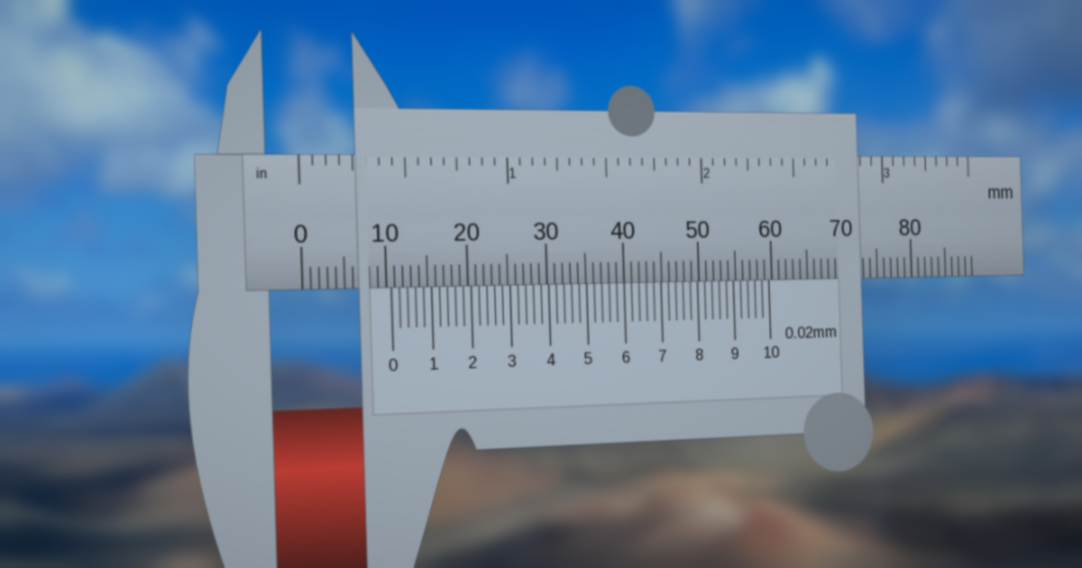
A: 10.6; mm
